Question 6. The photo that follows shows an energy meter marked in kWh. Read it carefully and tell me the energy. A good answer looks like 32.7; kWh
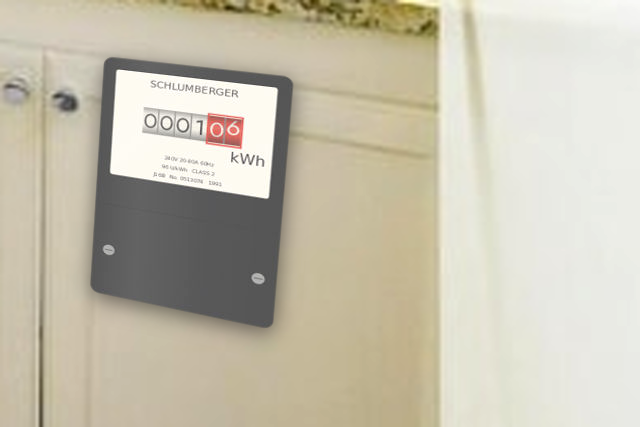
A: 1.06; kWh
